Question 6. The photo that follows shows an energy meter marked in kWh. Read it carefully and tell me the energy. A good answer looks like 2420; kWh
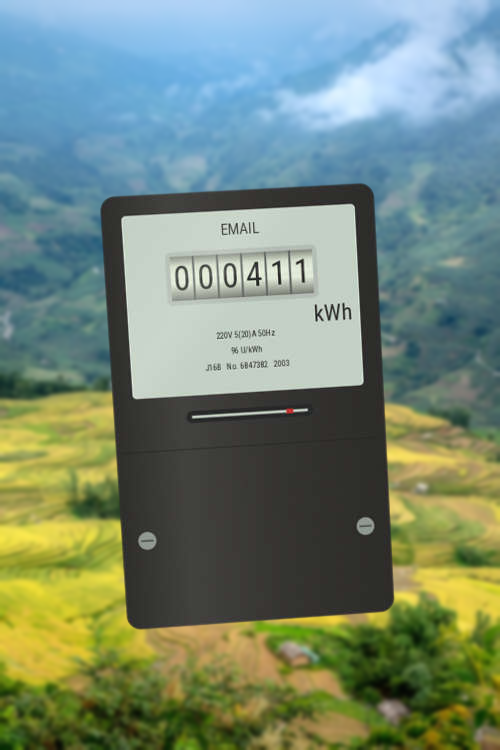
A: 411; kWh
